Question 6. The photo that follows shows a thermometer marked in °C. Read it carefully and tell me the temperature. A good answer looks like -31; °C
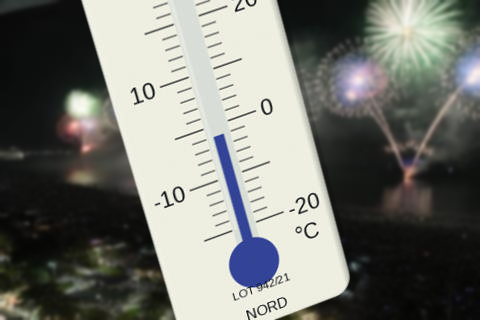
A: -2; °C
